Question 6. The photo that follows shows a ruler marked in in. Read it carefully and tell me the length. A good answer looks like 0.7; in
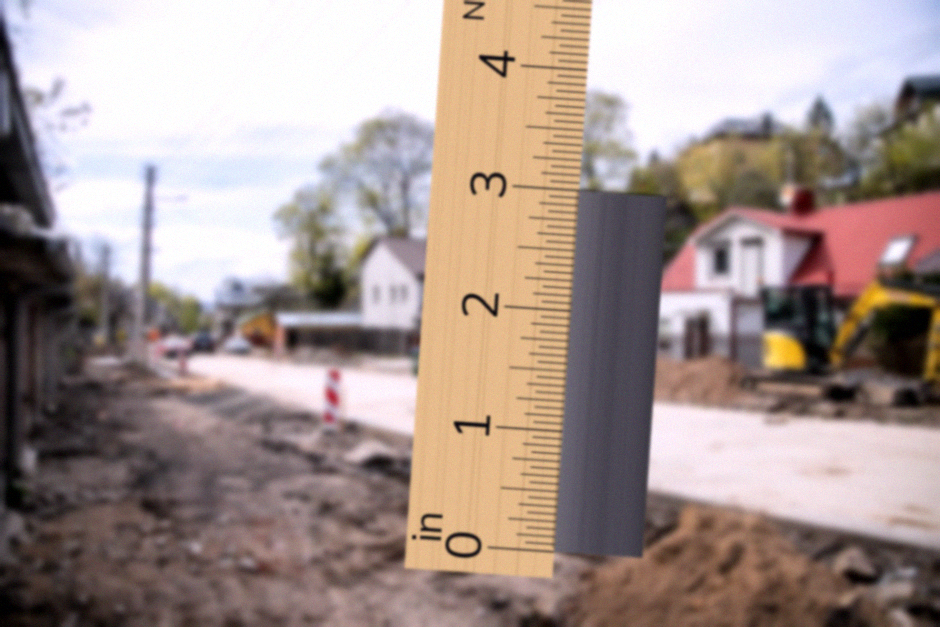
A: 3; in
